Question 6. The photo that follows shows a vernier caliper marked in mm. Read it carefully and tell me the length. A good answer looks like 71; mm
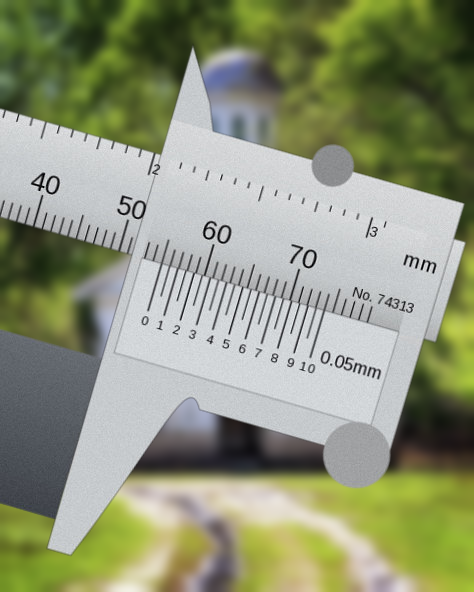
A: 55.0; mm
